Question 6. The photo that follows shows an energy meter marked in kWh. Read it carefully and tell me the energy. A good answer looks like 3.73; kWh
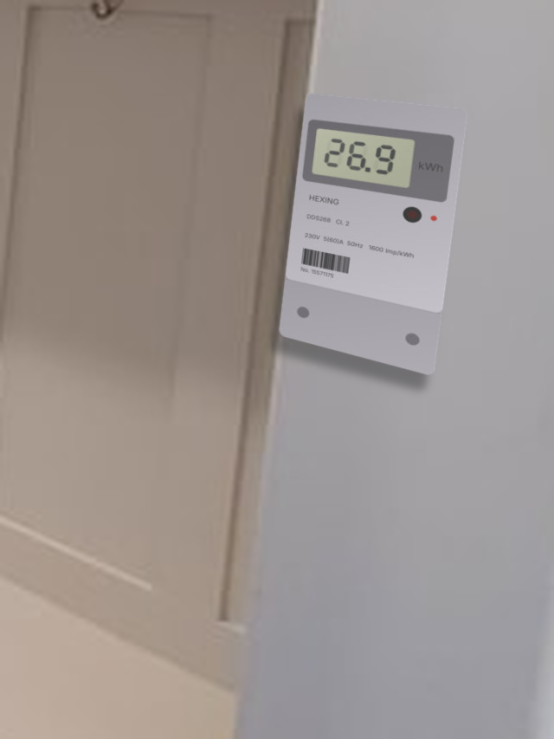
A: 26.9; kWh
